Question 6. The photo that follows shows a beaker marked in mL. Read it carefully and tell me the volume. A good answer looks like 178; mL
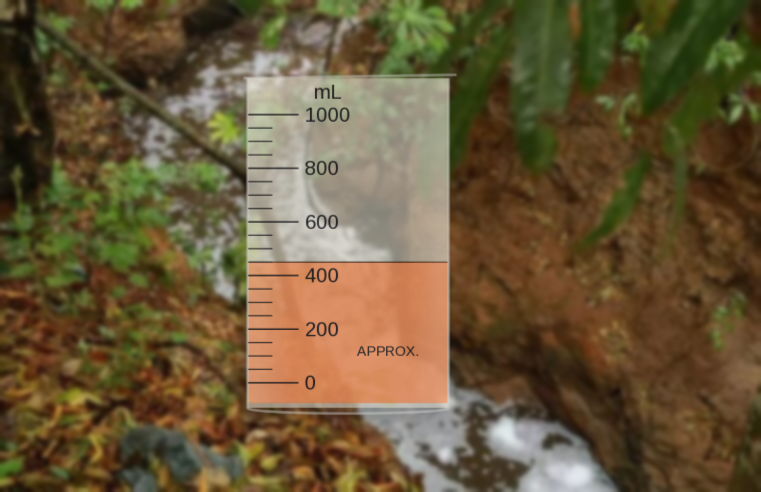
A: 450; mL
